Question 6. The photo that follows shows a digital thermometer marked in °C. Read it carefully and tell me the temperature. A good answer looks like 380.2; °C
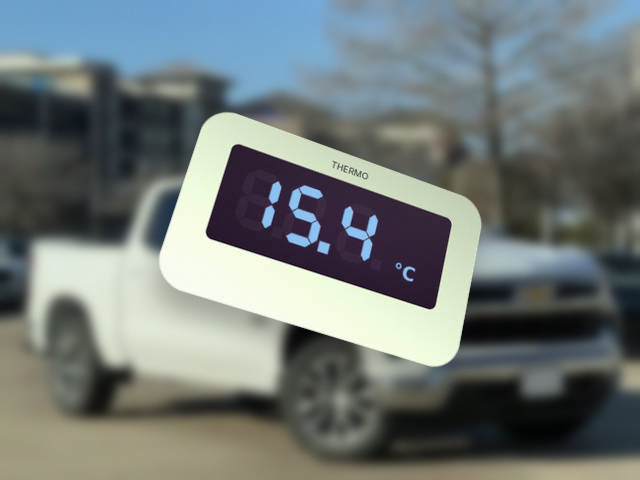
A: 15.4; °C
